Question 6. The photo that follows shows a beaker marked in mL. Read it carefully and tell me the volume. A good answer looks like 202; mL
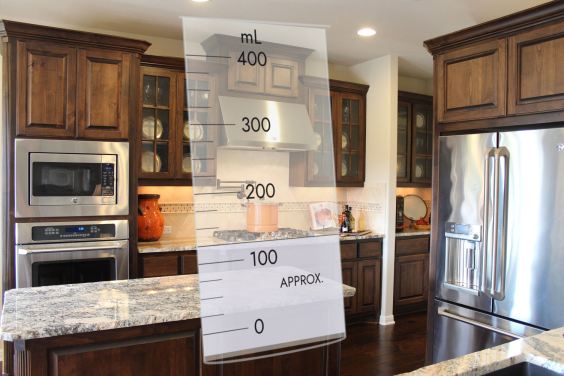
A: 125; mL
